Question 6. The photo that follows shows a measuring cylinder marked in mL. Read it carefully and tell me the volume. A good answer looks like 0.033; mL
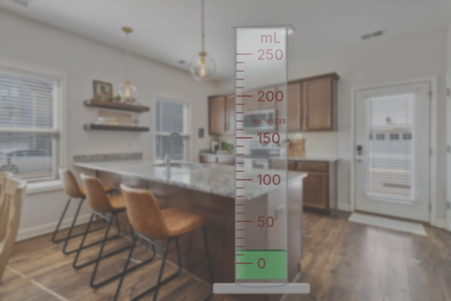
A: 15; mL
